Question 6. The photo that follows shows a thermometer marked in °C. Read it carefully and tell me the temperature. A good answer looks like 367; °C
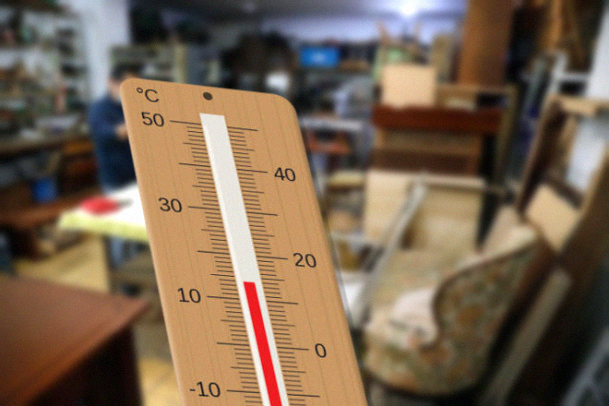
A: 14; °C
